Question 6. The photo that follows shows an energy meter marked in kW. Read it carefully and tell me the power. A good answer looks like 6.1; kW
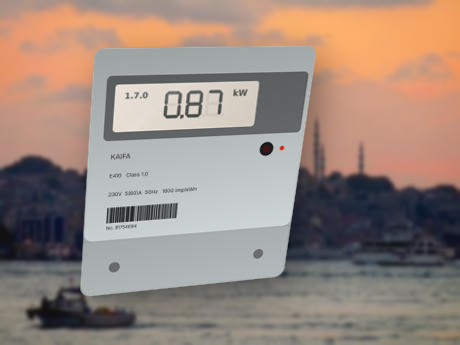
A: 0.87; kW
